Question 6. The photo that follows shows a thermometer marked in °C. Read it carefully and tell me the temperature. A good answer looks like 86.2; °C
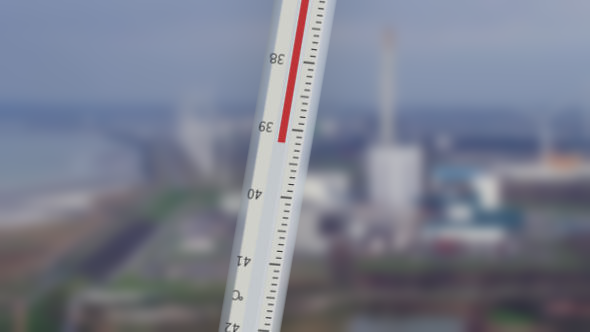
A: 39.2; °C
